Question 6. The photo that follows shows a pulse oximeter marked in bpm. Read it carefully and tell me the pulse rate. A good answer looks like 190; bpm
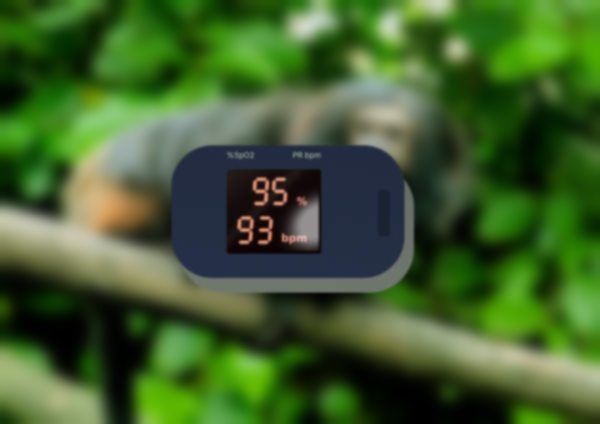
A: 93; bpm
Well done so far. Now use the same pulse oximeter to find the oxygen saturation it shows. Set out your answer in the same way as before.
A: 95; %
